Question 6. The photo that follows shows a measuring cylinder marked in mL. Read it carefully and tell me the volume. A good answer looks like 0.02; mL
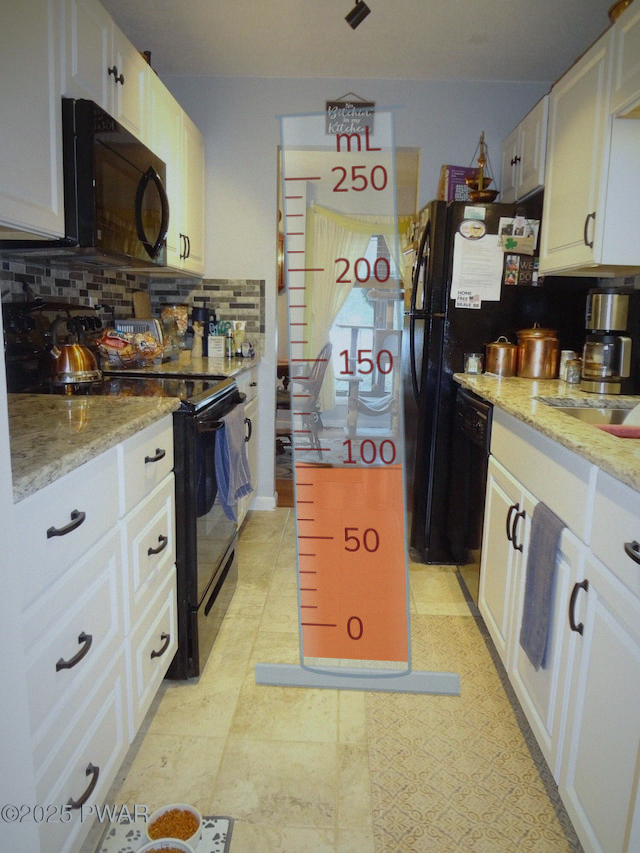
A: 90; mL
